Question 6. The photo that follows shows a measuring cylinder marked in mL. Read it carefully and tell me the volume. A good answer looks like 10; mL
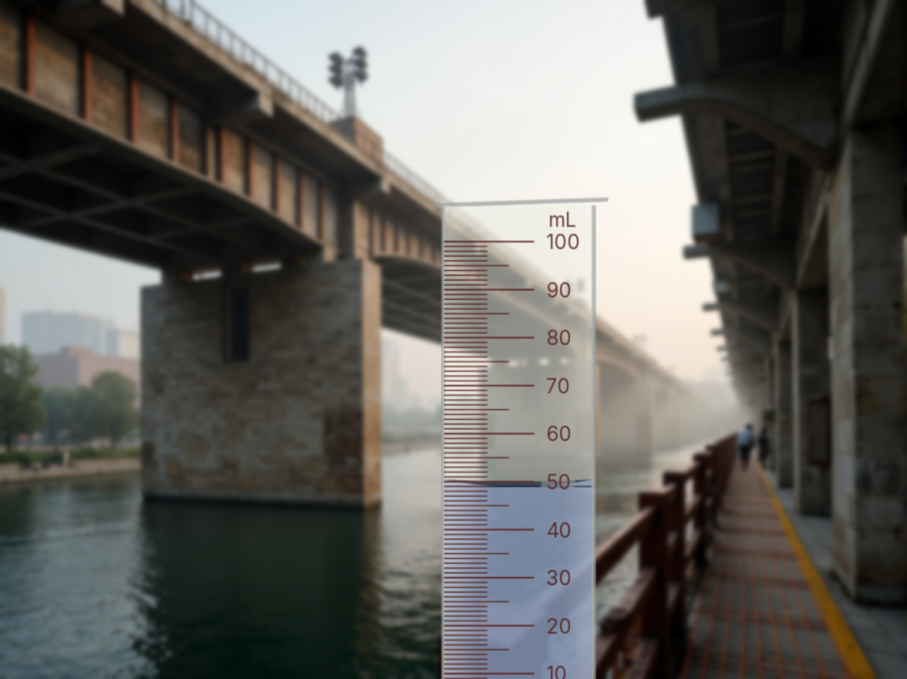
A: 49; mL
